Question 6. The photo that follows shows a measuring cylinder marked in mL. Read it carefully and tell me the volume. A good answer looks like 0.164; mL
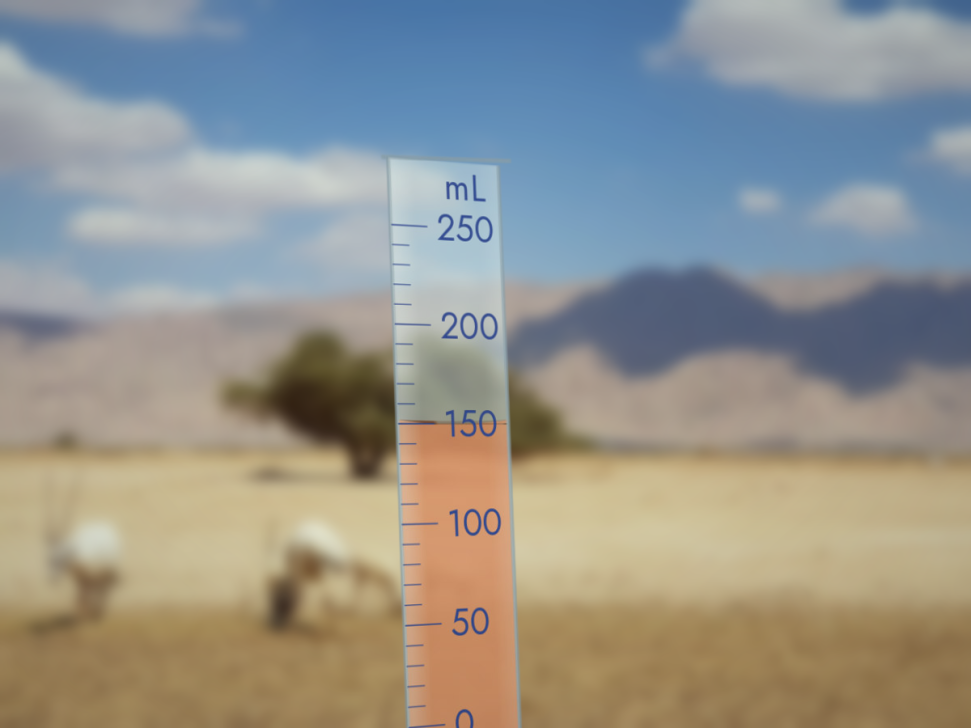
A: 150; mL
